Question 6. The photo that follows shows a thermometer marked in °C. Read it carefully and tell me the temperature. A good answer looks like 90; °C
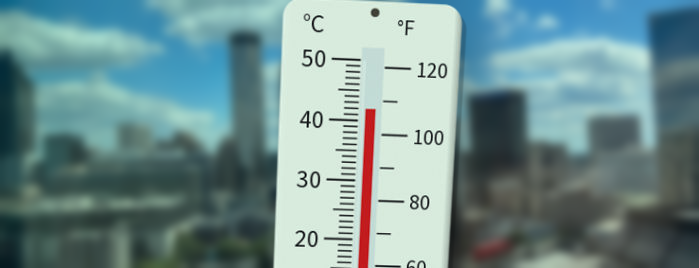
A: 42; °C
